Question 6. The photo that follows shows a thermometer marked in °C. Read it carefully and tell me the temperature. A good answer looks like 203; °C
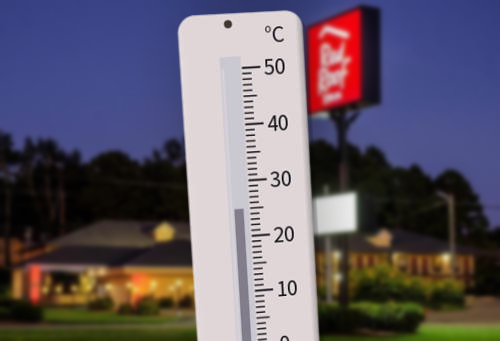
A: 25; °C
